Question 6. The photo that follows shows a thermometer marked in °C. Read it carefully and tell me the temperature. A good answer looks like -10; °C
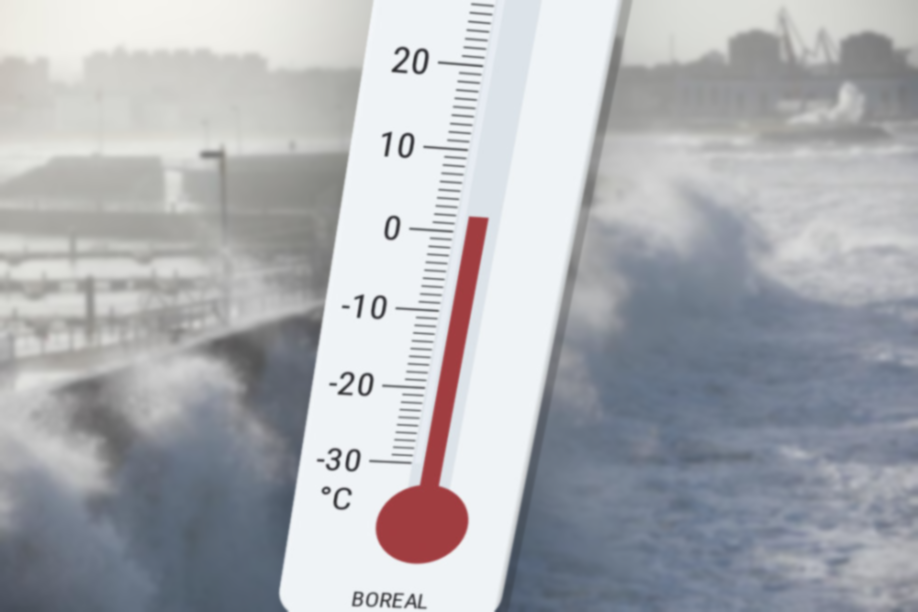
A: 2; °C
